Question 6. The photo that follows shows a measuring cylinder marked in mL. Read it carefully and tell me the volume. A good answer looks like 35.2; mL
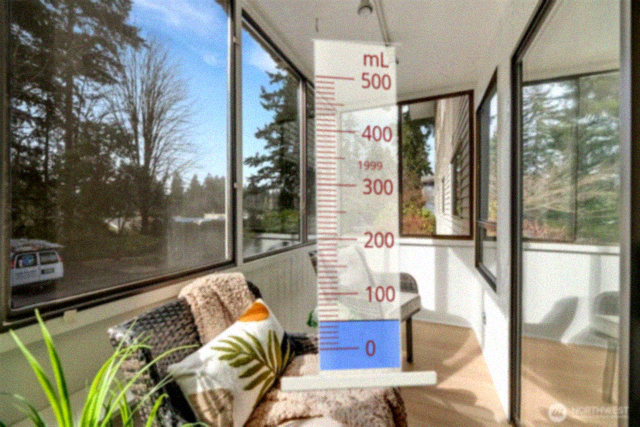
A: 50; mL
